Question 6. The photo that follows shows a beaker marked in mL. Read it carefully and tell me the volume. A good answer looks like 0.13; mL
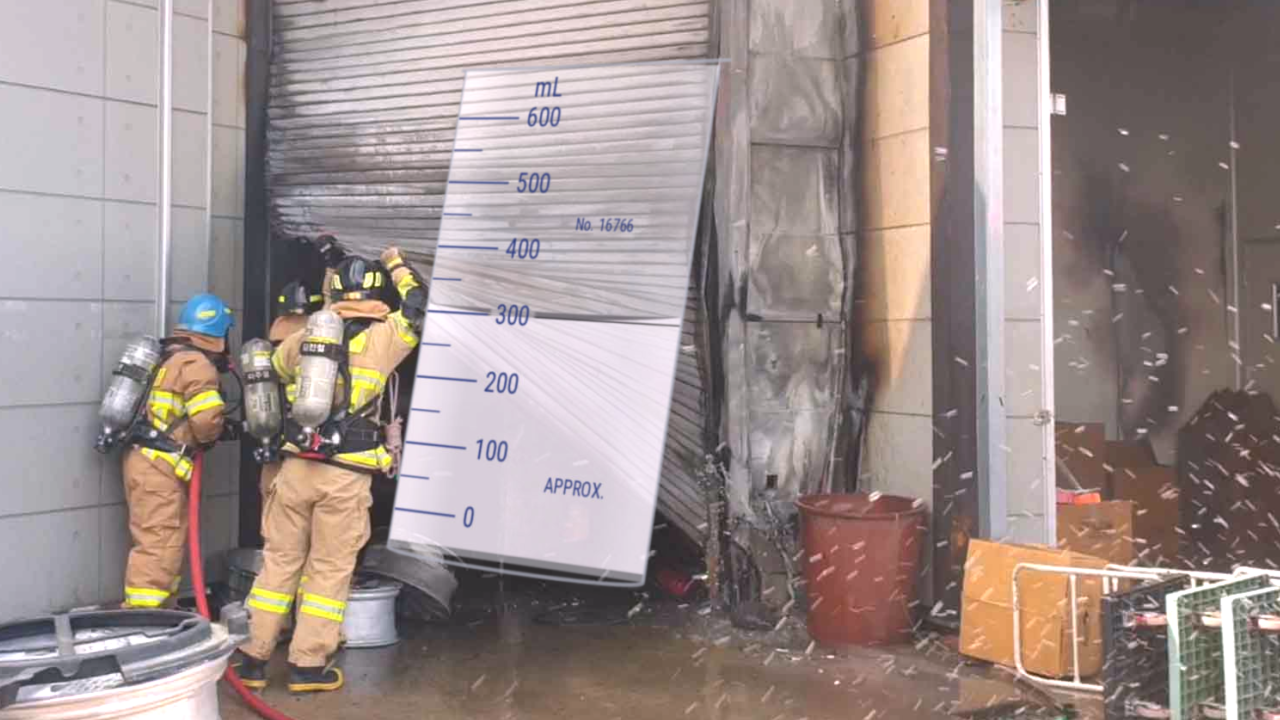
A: 300; mL
